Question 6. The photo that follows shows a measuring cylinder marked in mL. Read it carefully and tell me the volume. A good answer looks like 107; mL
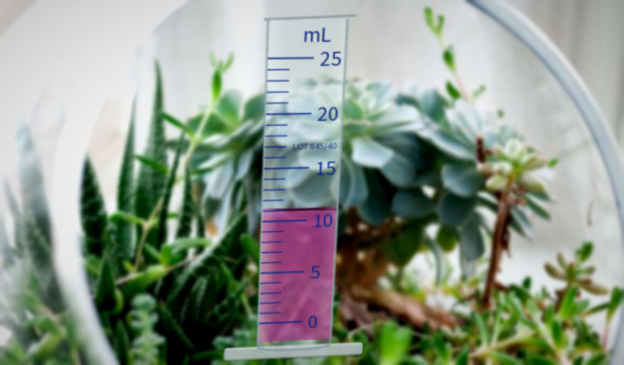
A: 11; mL
